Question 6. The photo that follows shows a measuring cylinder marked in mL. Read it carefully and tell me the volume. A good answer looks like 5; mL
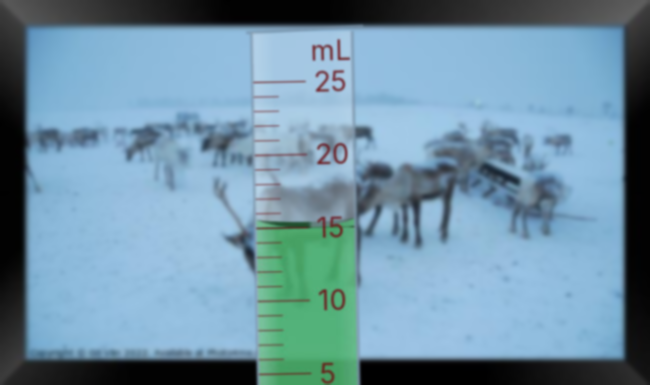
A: 15; mL
